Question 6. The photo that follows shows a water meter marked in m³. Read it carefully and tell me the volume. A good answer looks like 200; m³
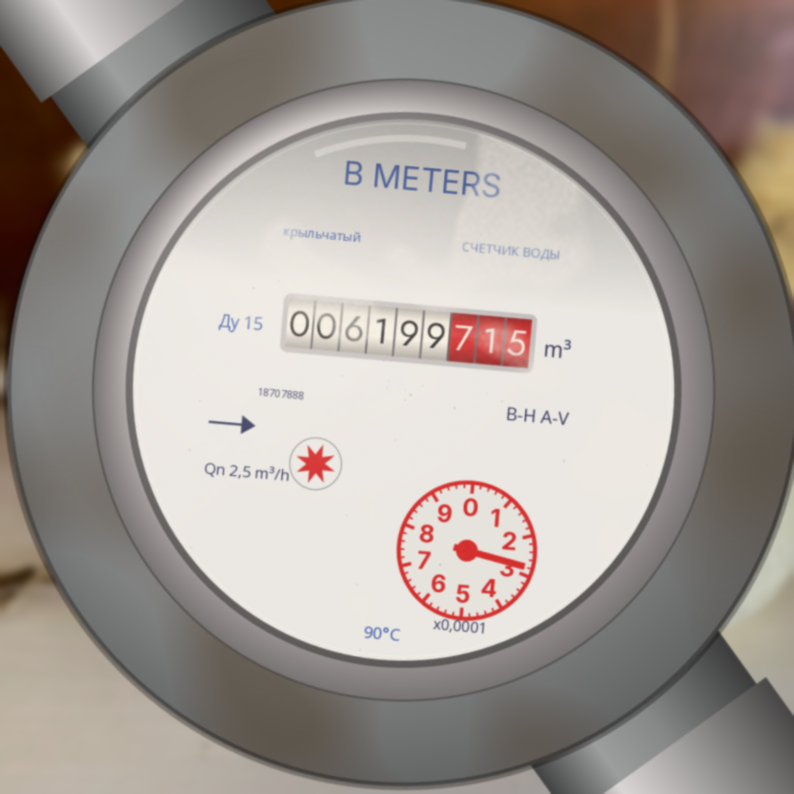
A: 6199.7152; m³
